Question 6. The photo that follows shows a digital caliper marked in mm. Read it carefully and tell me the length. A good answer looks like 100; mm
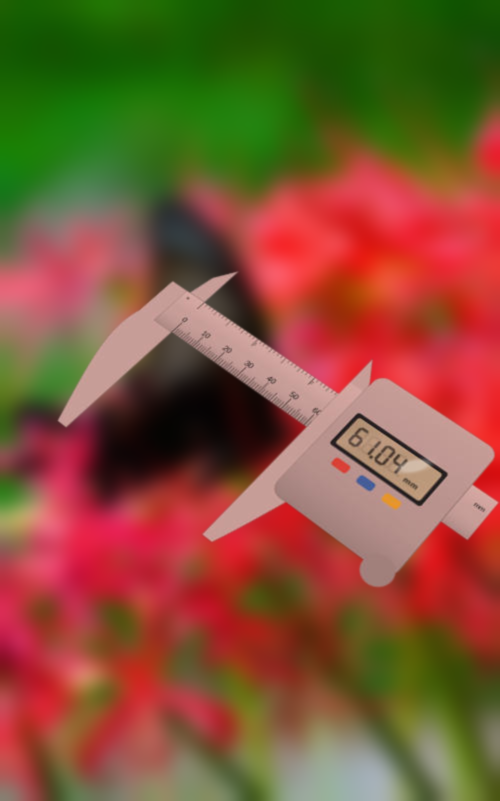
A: 61.04; mm
